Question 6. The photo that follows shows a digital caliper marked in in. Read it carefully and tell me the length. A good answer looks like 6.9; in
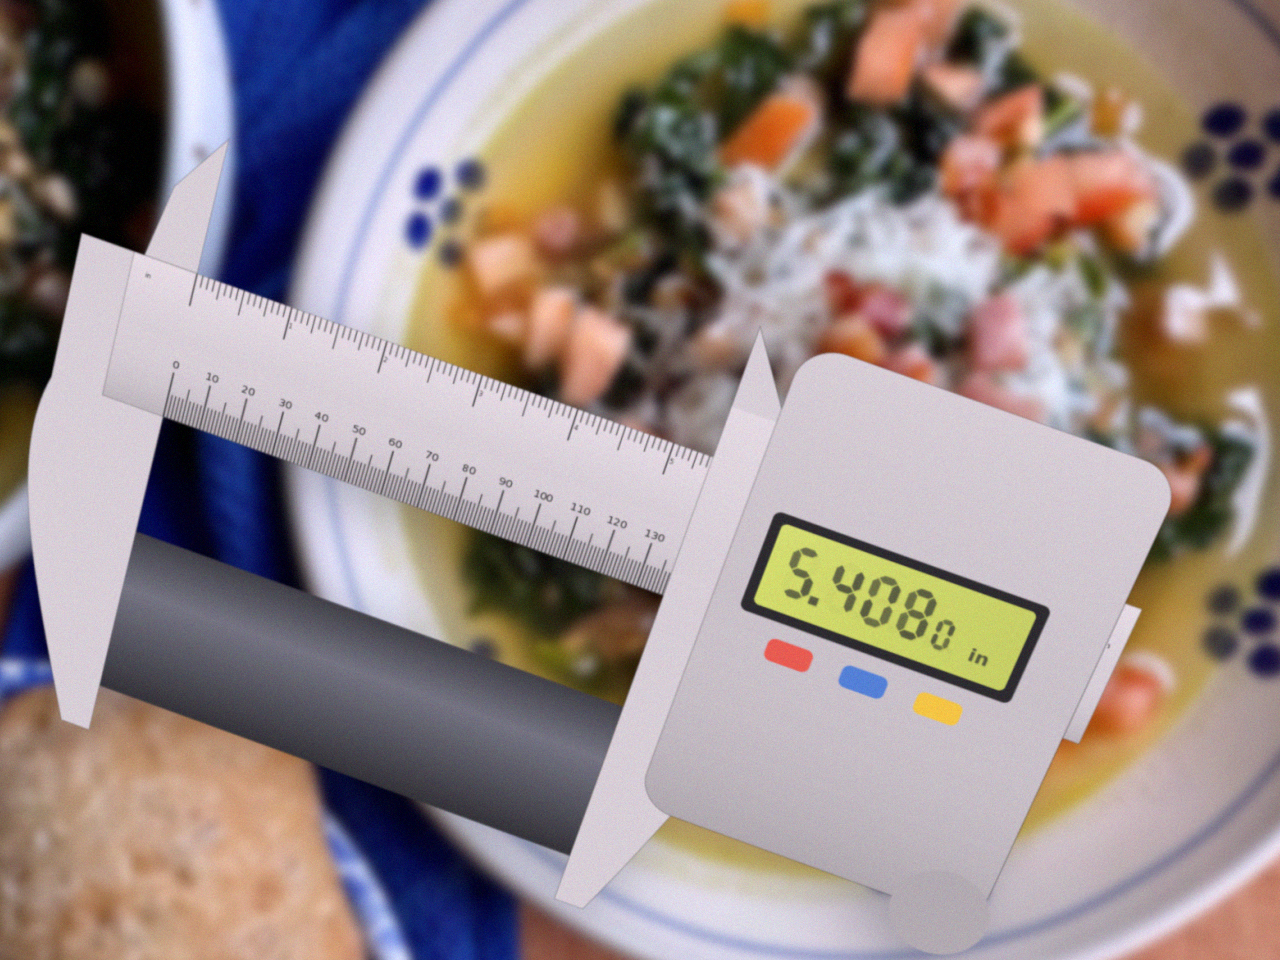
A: 5.4080; in
